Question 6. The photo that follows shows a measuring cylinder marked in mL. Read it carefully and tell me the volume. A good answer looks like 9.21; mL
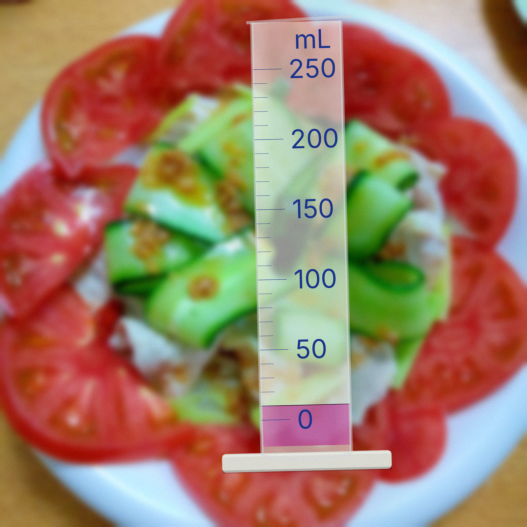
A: 10; mL
